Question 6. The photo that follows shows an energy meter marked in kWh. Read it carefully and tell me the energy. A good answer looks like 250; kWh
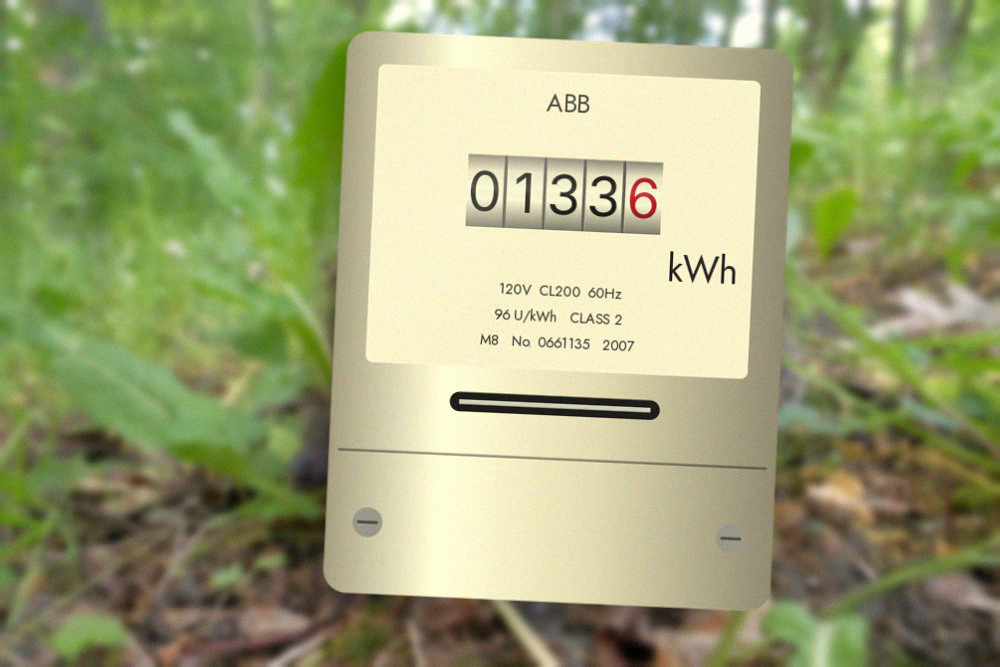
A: 133.6; kWh
